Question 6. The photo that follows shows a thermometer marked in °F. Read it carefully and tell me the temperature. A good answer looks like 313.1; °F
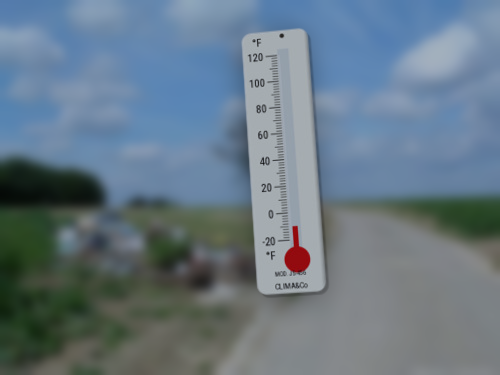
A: -10; °F
